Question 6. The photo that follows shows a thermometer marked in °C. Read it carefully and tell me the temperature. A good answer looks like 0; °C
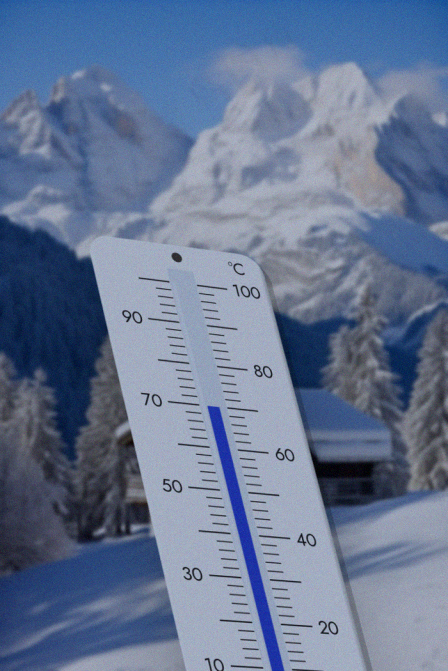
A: 70; °C
